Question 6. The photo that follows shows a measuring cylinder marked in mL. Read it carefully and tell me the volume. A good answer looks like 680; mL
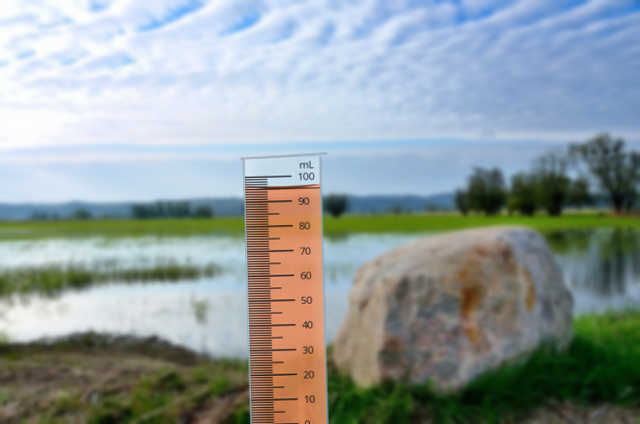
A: 95; mL
